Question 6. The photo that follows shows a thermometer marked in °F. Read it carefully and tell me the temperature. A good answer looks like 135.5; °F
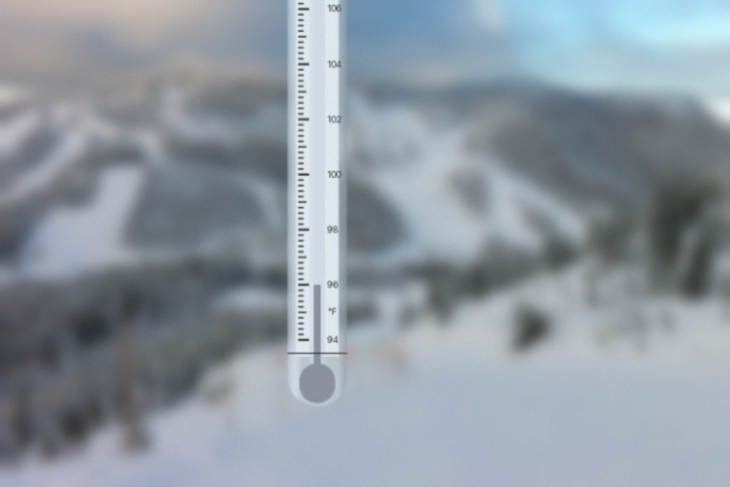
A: 96; °F
